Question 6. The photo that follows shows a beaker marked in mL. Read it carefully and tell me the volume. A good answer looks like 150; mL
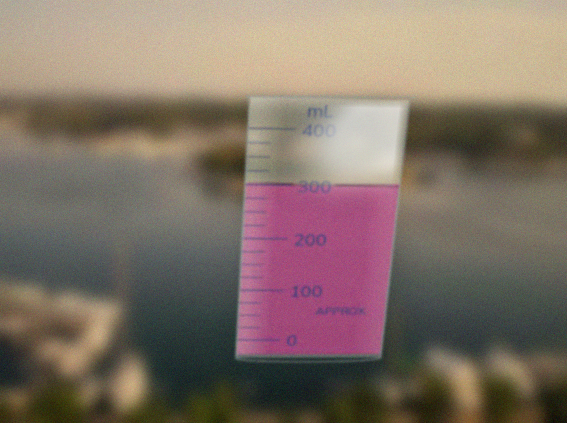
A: 300; mL
